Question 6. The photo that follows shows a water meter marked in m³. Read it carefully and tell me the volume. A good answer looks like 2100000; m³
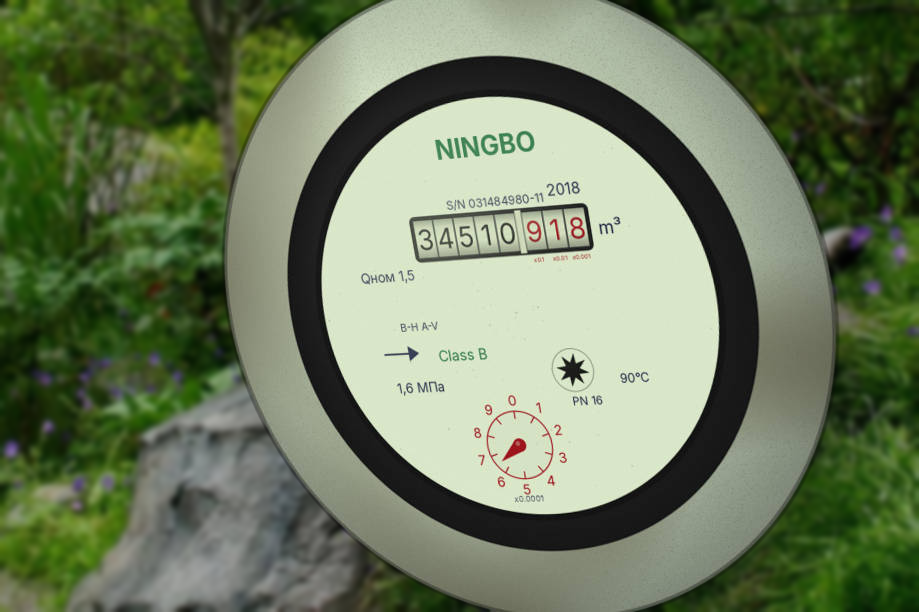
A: 34510.9186; m³
